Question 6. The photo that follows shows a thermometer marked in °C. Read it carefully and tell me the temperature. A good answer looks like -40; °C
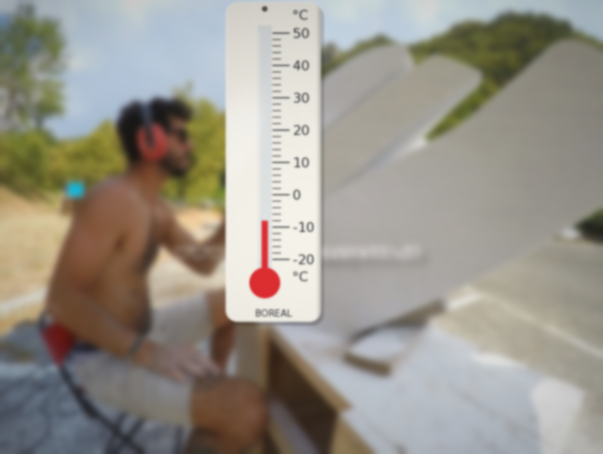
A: -8; °C
